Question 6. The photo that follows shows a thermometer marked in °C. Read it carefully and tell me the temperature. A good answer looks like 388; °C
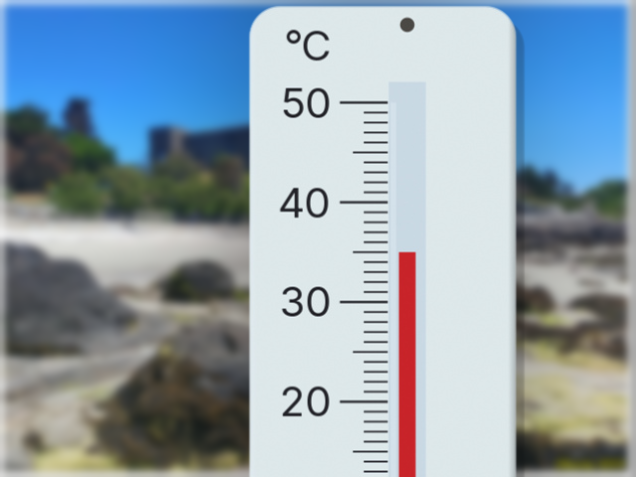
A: 35; °C
